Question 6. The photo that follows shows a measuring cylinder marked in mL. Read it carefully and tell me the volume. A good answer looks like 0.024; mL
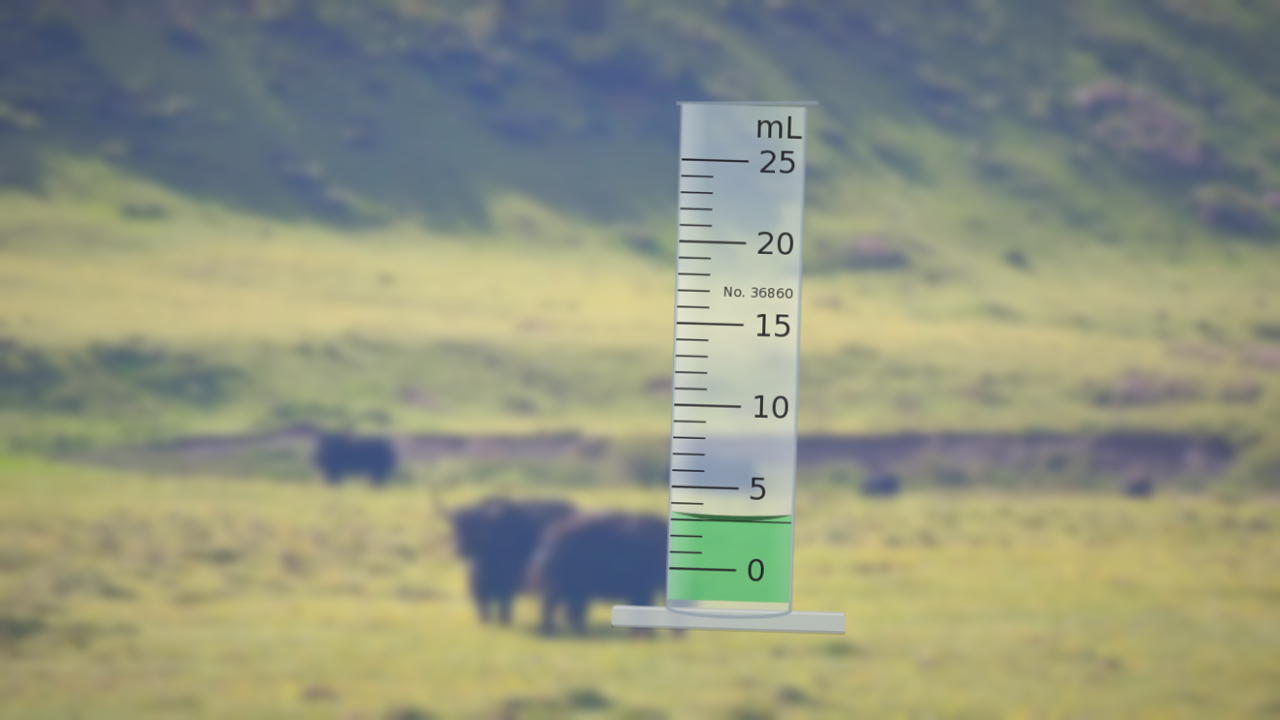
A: 3; mL
